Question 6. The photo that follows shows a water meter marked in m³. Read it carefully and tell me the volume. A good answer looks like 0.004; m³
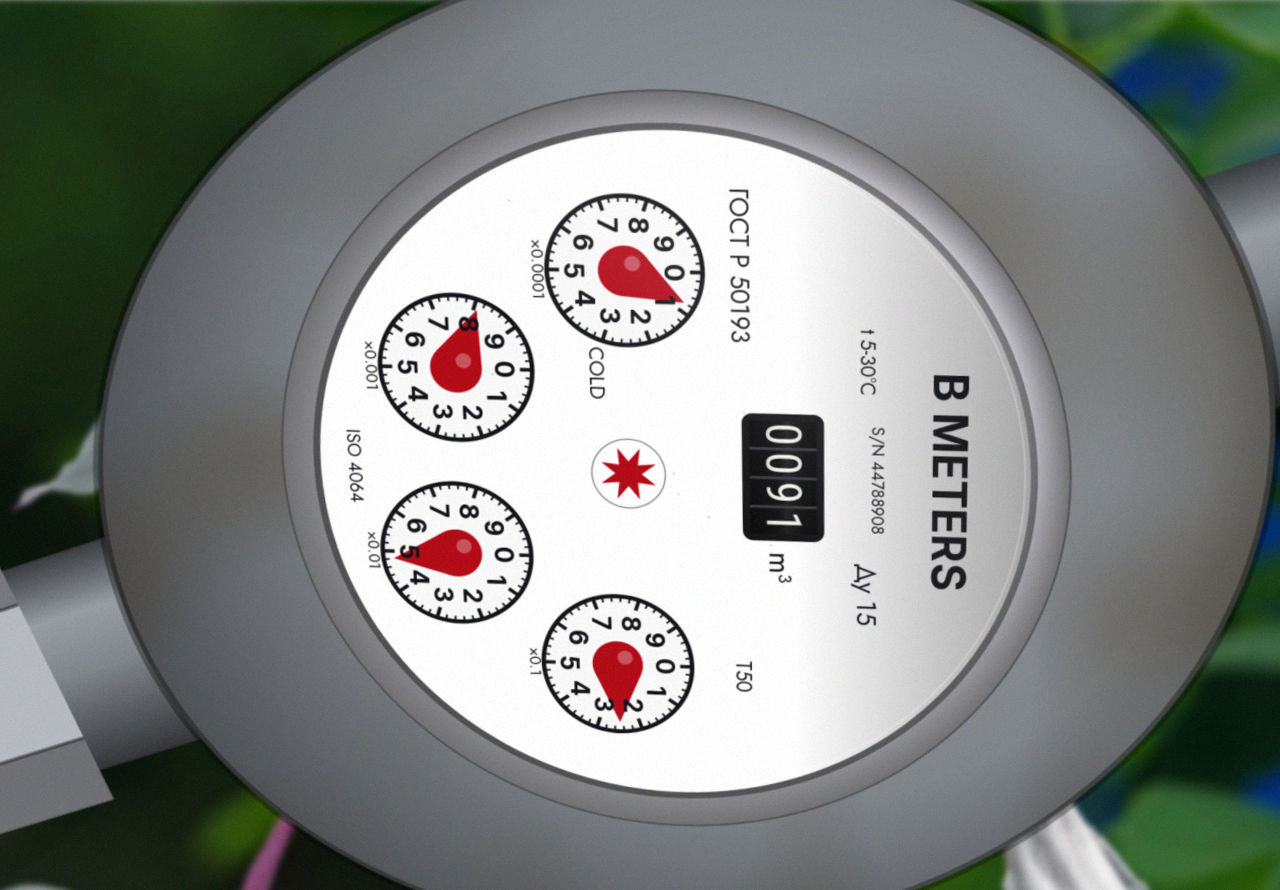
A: 91.2480; m³
